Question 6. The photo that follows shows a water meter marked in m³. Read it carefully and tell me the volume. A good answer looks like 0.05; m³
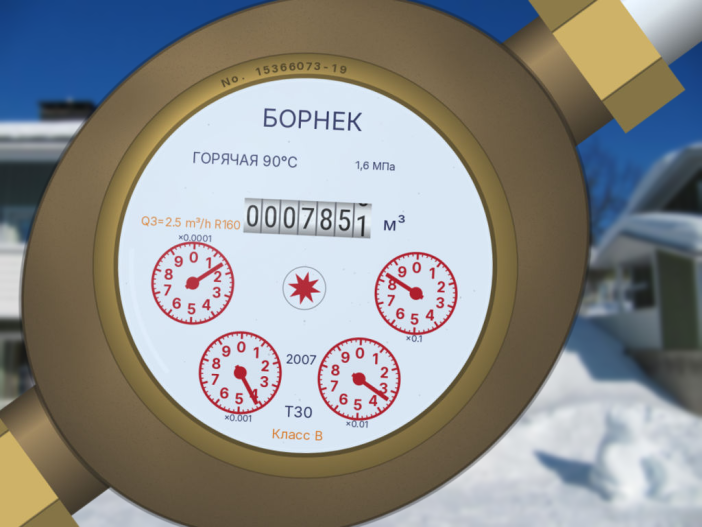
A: 7850.8341; m³
